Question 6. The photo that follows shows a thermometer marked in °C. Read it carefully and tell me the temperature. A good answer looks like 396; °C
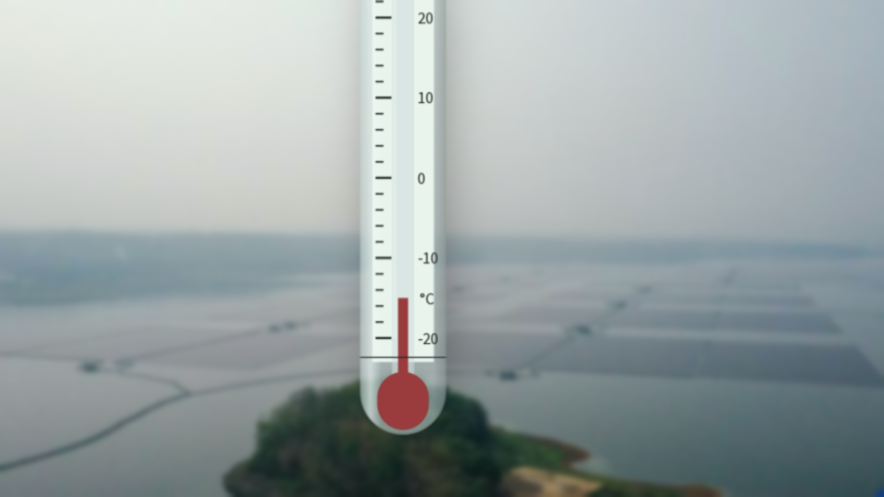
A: -15; °C
